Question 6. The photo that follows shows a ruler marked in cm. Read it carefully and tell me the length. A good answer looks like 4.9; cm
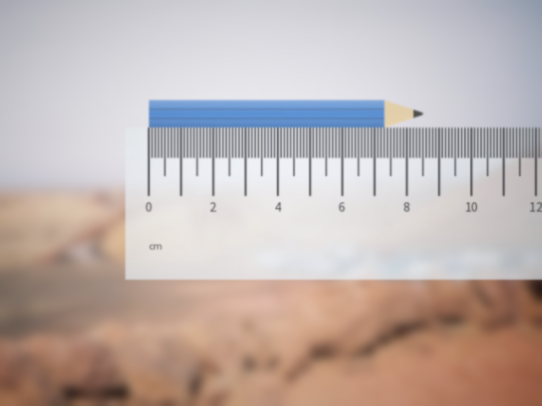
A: 8.5; cm
